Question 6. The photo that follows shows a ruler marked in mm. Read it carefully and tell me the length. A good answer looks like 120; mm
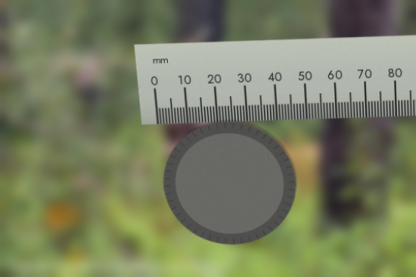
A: 45; mm
